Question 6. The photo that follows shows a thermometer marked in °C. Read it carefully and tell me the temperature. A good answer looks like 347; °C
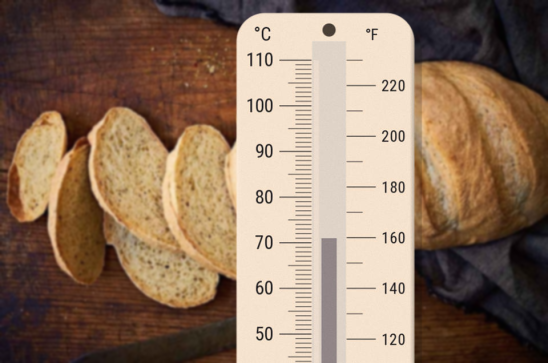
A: 71; °C
